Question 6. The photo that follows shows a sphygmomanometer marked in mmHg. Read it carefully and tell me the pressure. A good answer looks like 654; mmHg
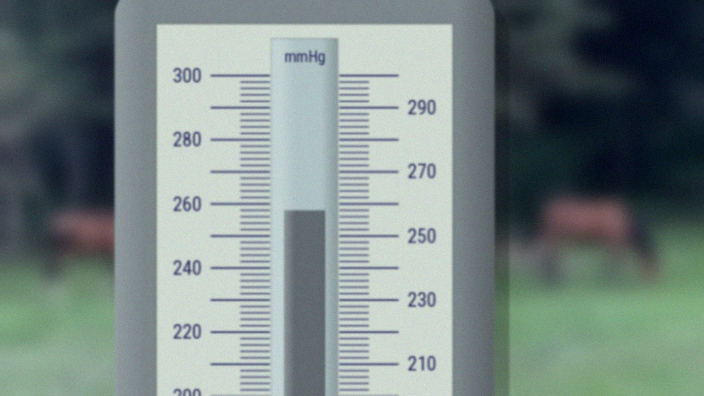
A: 258; mmHg
